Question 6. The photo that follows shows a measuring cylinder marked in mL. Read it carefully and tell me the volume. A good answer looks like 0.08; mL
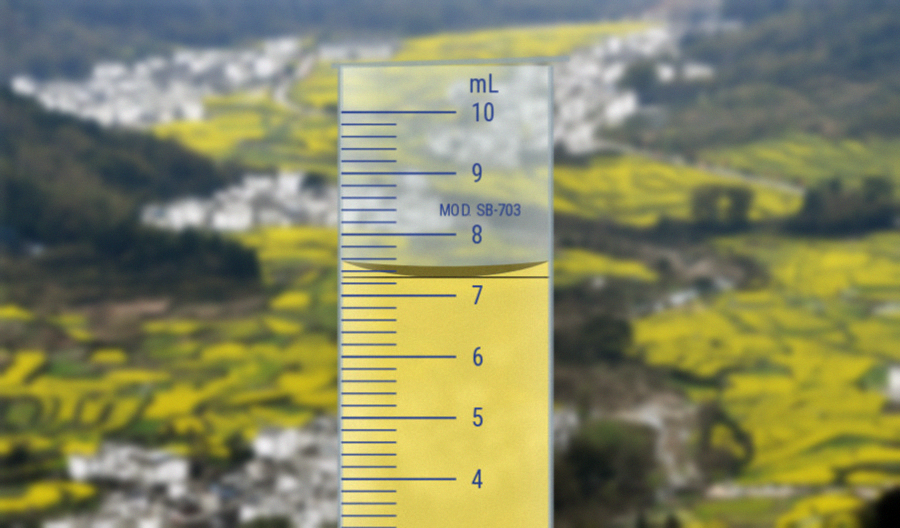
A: 7.3; mL
